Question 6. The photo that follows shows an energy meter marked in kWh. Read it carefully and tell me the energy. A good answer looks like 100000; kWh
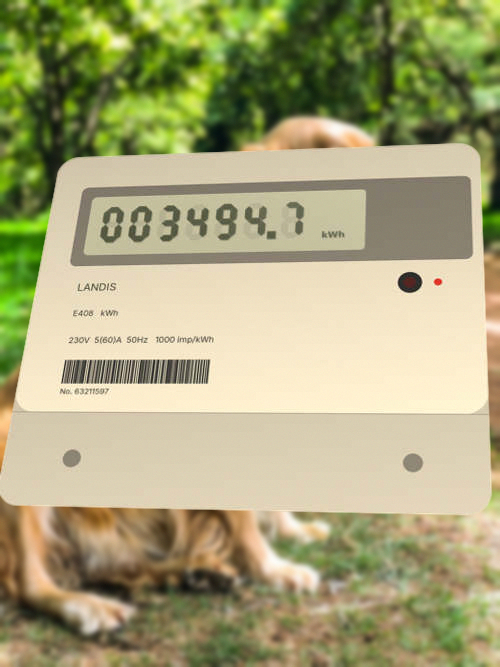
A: 3494.7; kWh
